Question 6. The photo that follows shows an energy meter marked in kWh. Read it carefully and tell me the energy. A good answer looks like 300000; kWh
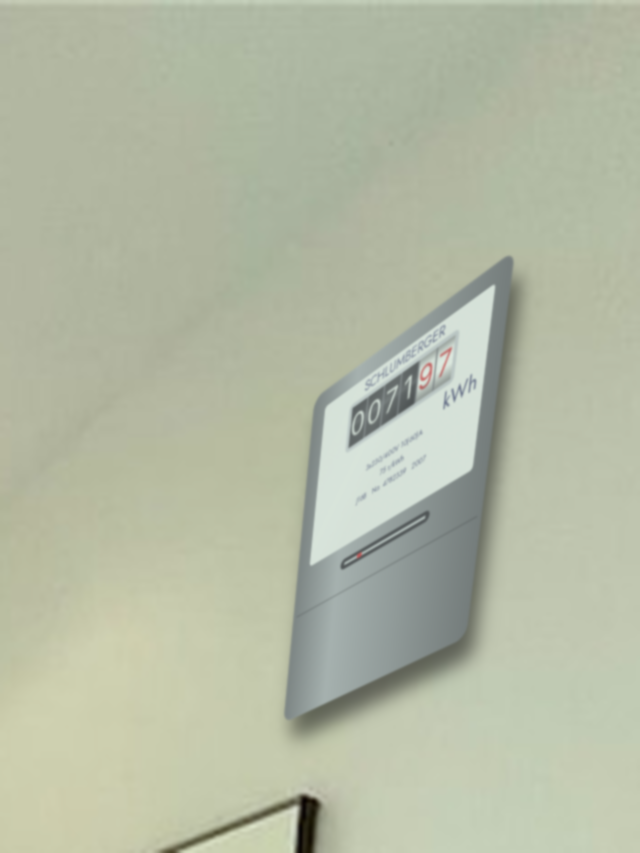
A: 71.97; kWh
